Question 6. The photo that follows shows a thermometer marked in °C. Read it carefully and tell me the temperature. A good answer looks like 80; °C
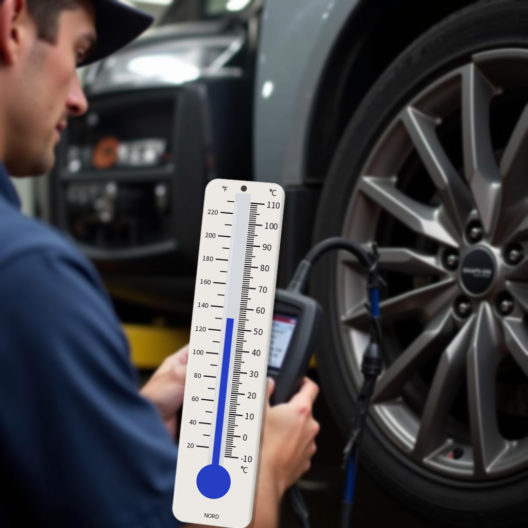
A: 55; °C
